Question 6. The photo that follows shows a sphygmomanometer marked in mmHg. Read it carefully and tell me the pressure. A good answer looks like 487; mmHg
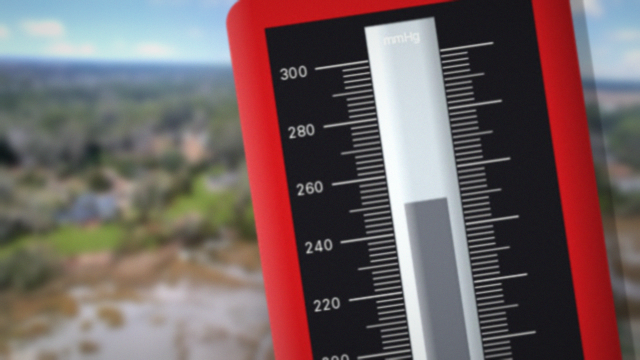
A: 250; mmHg
